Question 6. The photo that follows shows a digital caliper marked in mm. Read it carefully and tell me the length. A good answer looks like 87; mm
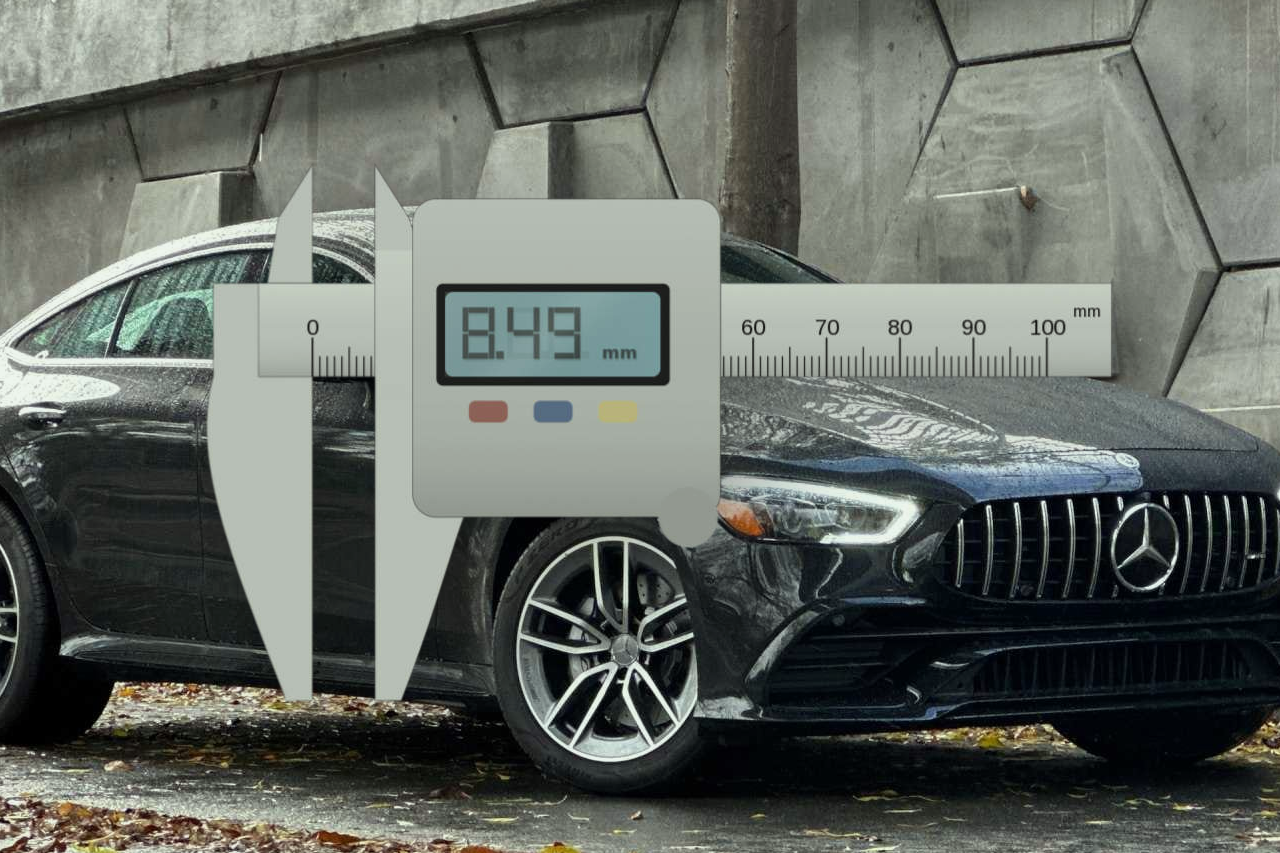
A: 8.49; mm
